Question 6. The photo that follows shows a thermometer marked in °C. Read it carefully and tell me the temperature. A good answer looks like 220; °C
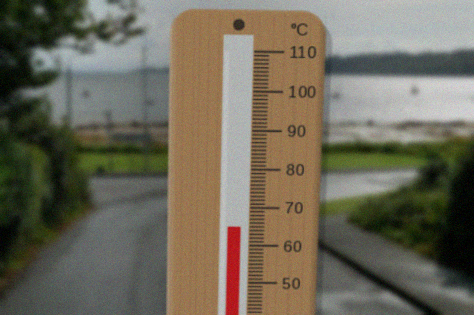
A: 65; °C
